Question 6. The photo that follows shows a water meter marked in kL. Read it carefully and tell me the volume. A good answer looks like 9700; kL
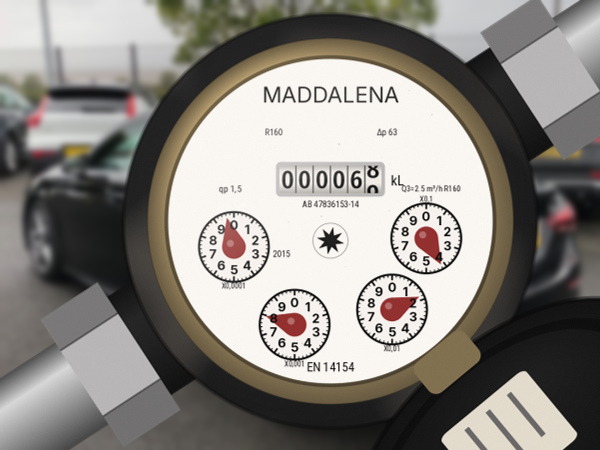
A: 68.4179; kL
